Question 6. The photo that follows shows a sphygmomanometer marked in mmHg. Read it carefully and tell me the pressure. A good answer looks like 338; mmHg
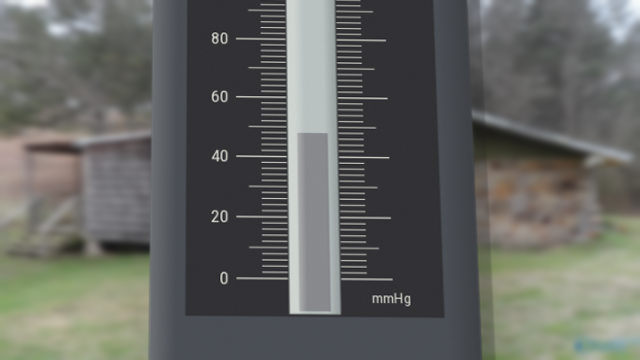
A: 48; mmHg
